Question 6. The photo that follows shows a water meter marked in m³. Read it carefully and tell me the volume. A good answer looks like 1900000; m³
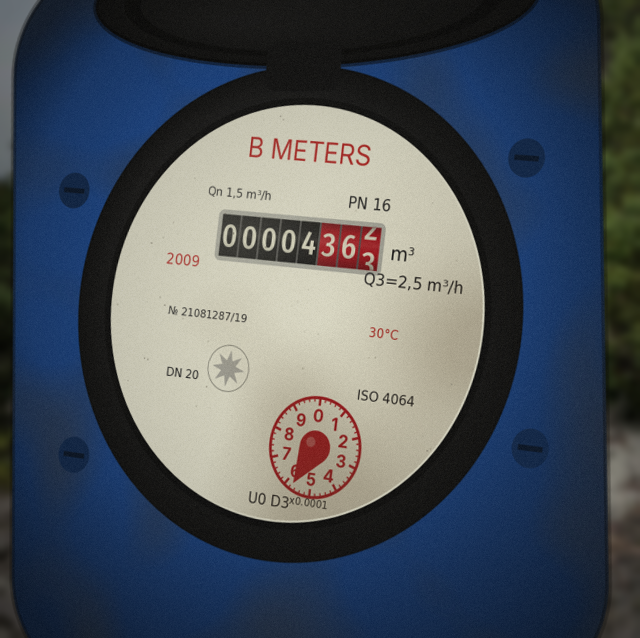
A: 4.3625; m³
